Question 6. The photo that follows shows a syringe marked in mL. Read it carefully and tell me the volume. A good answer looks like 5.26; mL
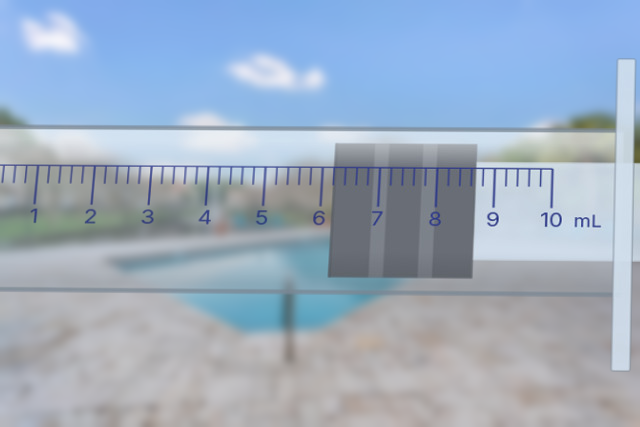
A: 6.2; mL
